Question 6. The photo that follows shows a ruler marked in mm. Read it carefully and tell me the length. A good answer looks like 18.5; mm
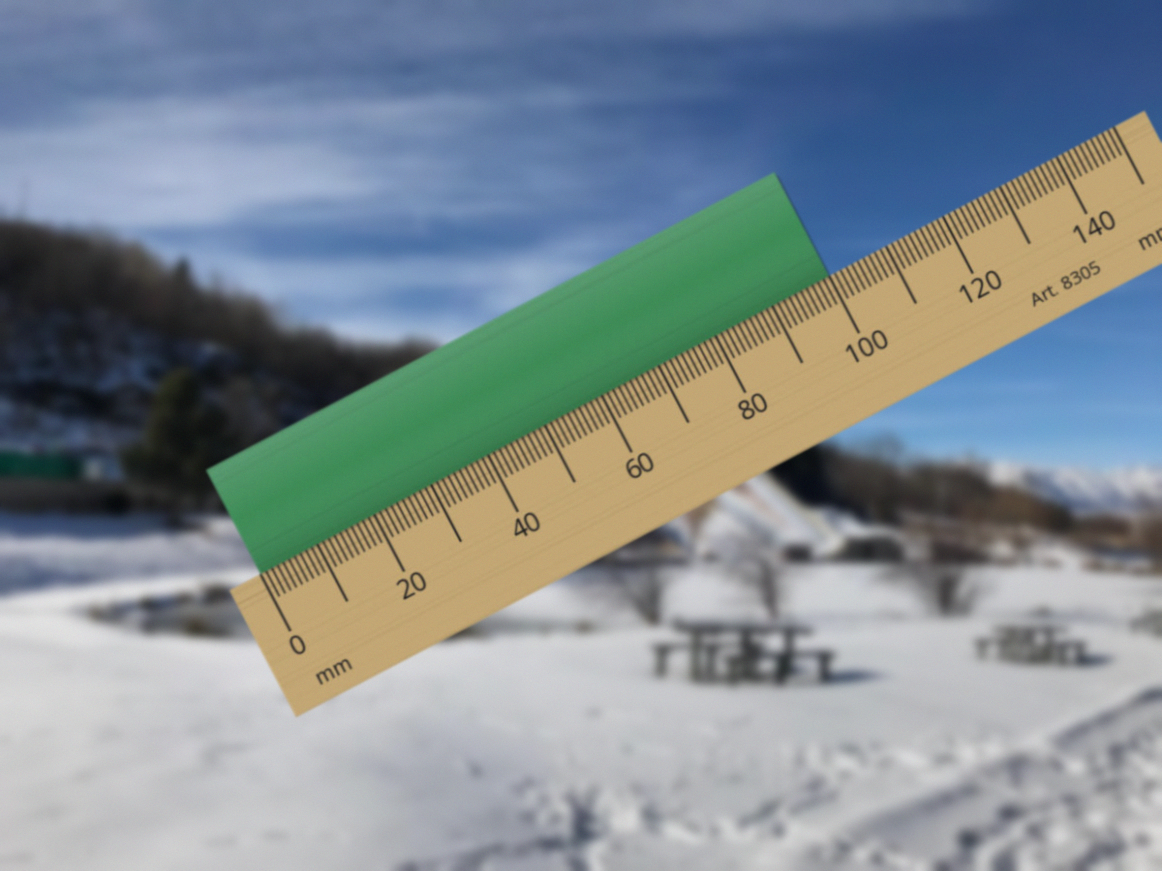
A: 100; mm
